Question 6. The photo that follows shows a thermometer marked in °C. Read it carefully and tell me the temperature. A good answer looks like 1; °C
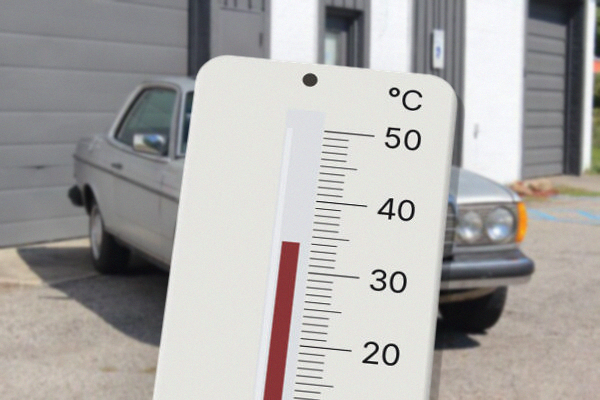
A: 34; °C
